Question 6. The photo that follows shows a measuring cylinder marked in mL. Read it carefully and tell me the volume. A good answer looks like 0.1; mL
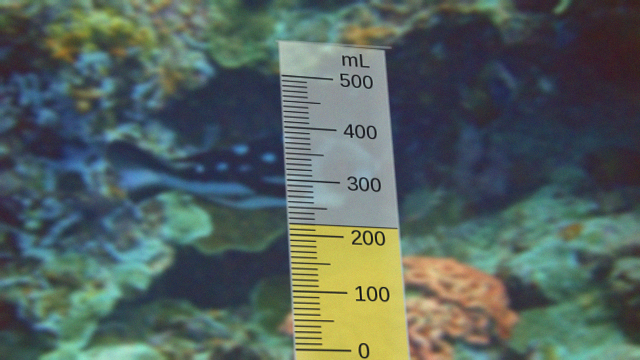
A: 220; mL
